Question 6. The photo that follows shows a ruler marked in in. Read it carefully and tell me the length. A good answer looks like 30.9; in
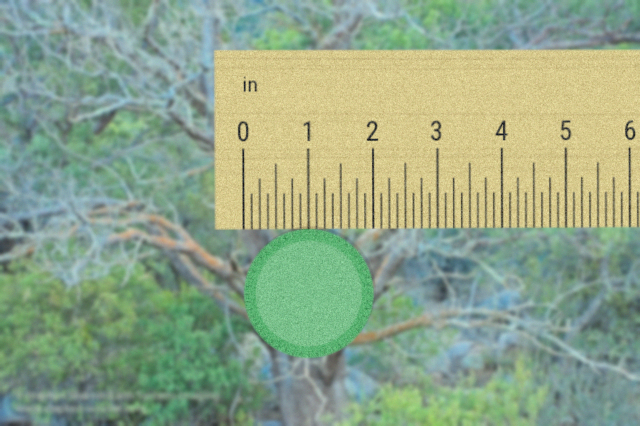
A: 2; in
